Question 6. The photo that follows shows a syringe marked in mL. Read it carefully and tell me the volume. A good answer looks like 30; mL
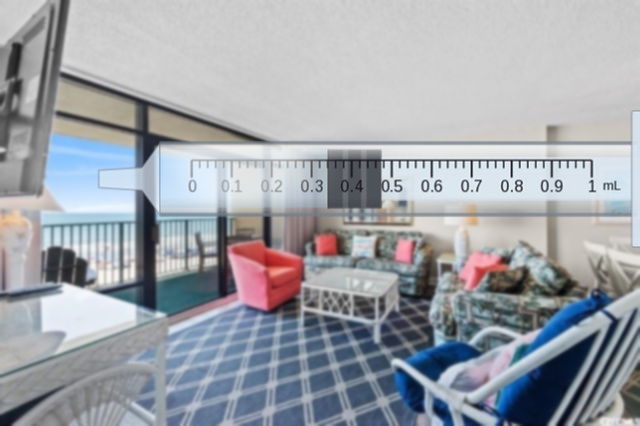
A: 0.34; mL
